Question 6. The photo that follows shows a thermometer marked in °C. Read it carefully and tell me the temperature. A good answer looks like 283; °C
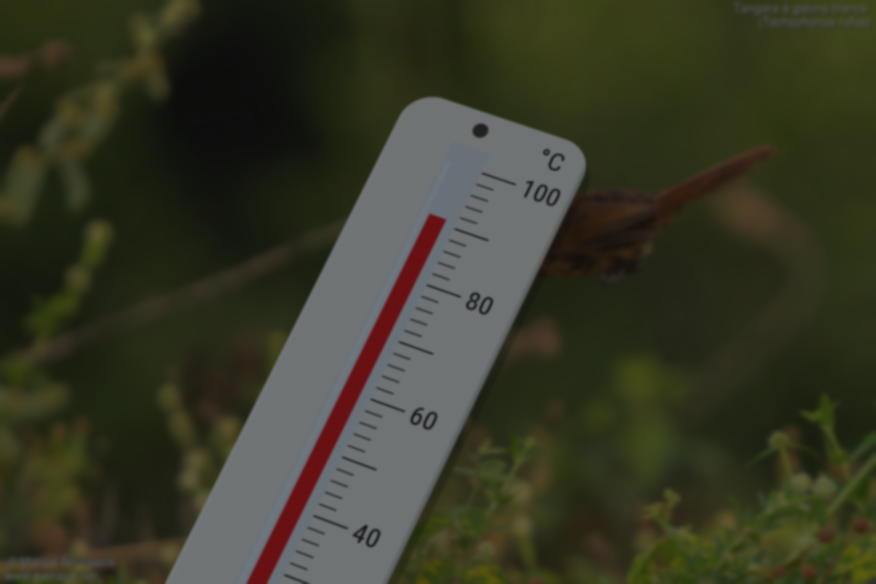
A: 91; °C
